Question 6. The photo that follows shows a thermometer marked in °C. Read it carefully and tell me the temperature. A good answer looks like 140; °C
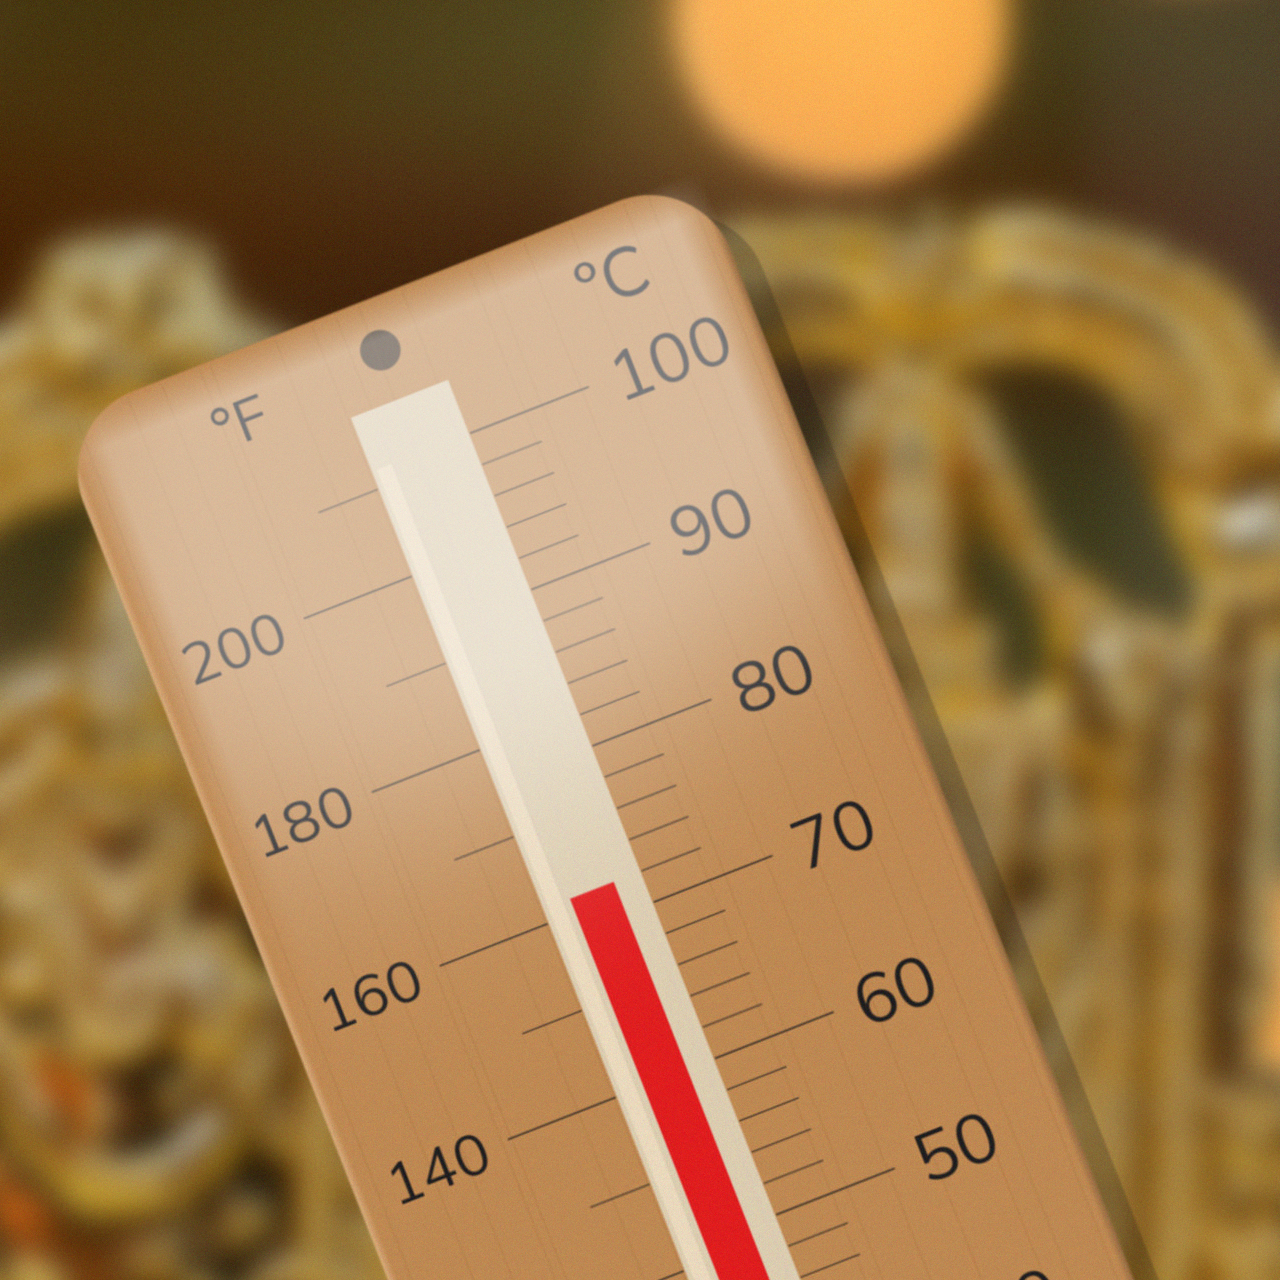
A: 72; °C
